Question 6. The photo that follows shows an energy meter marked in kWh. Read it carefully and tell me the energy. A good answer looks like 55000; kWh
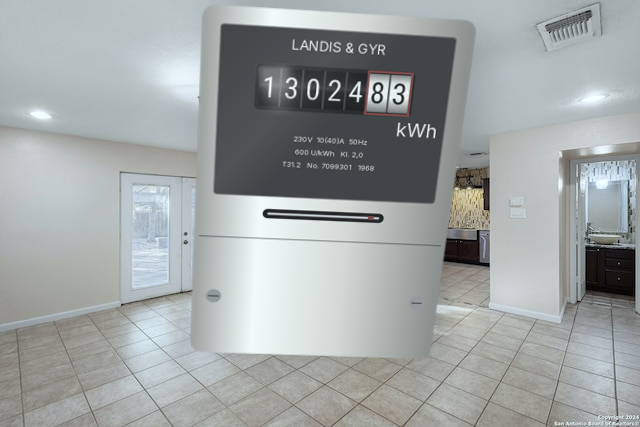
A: 13024.83; kWh
